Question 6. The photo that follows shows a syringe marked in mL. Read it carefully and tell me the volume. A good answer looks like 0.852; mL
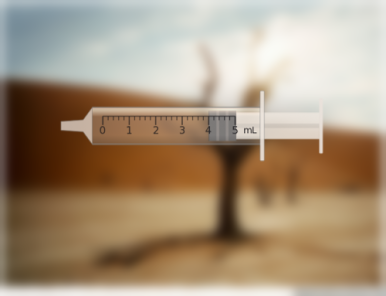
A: 4; mL
